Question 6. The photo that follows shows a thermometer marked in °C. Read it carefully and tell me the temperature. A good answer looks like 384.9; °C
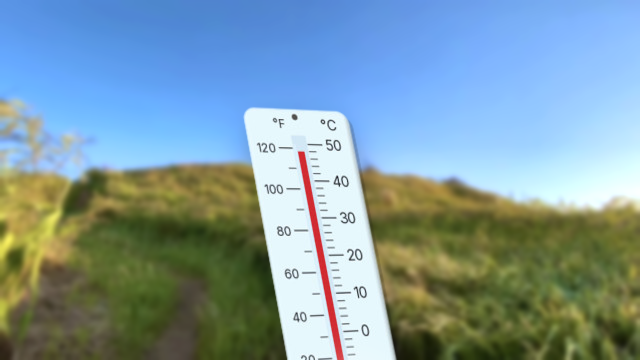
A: 48; °C
